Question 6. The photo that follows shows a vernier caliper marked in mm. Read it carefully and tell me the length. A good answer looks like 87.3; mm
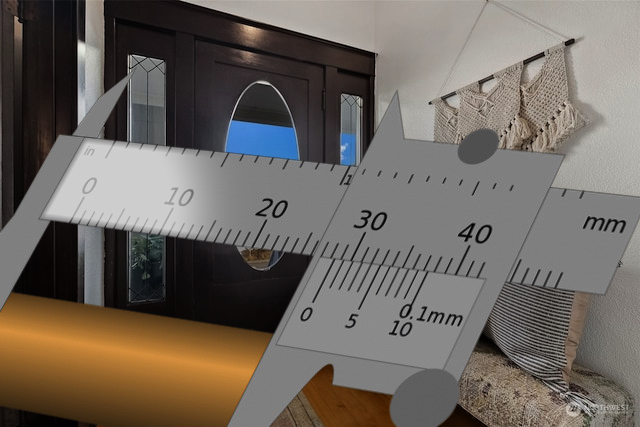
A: 28.4; mm
